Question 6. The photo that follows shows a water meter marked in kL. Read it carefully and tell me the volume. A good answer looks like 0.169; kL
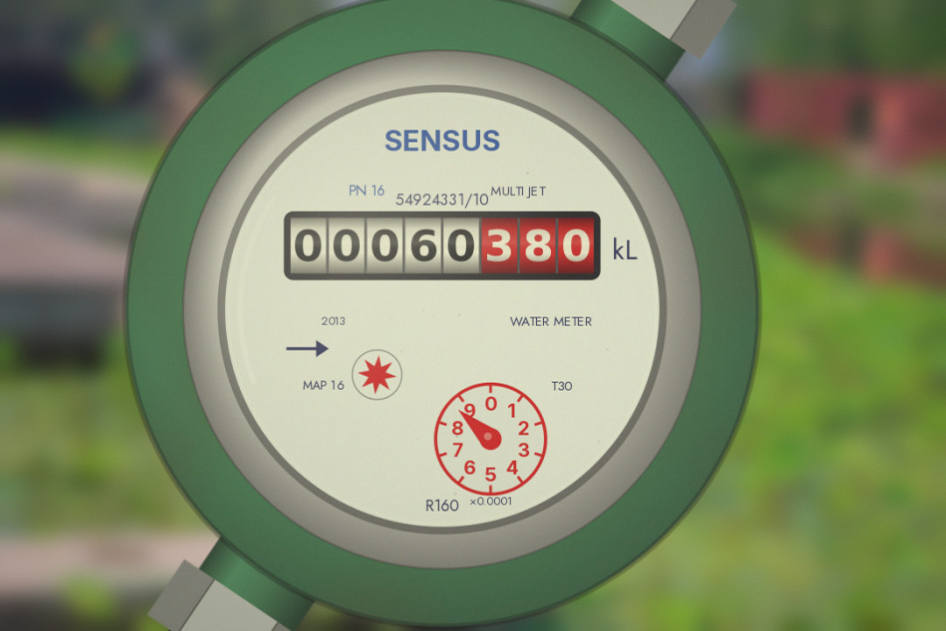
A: 60.3808; kL
